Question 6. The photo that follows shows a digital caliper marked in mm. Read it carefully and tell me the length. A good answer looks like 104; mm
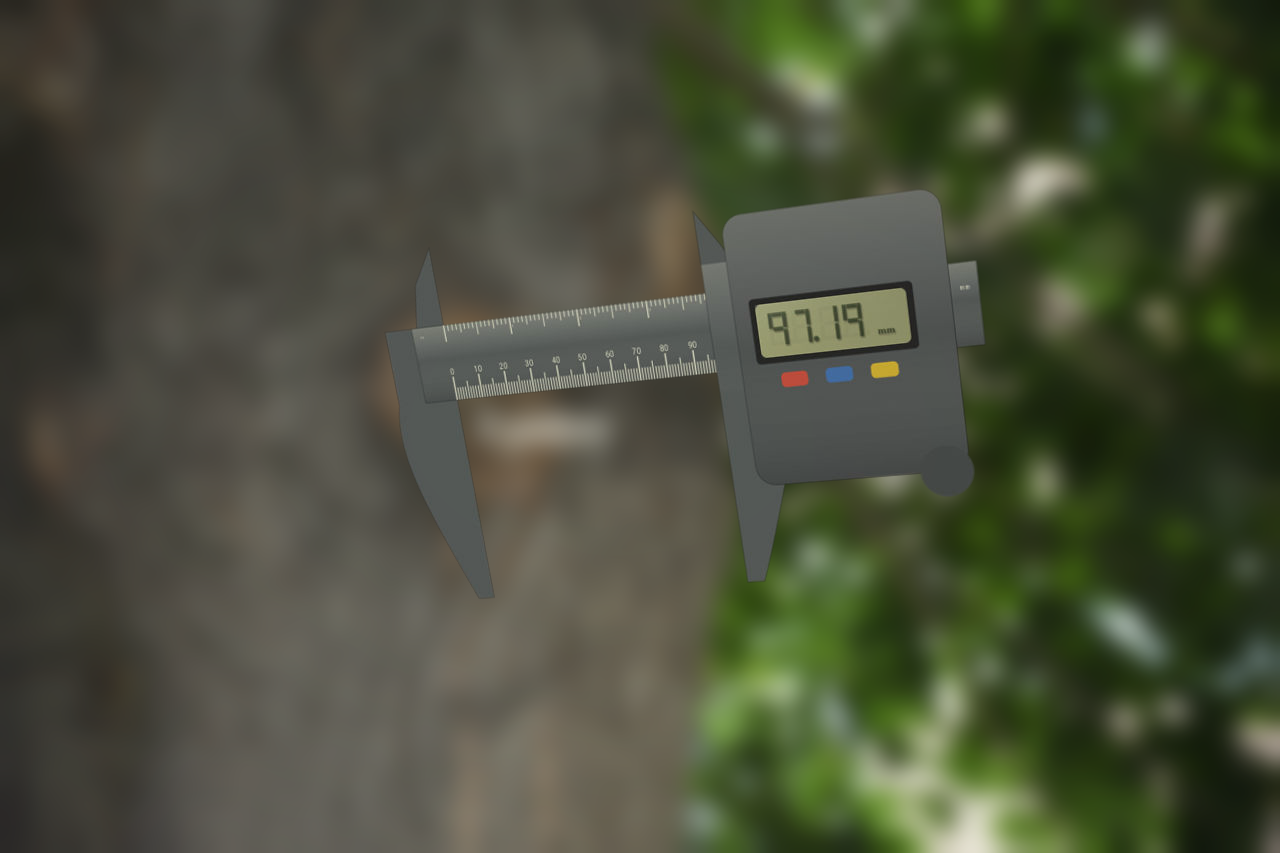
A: 97.19; mm
